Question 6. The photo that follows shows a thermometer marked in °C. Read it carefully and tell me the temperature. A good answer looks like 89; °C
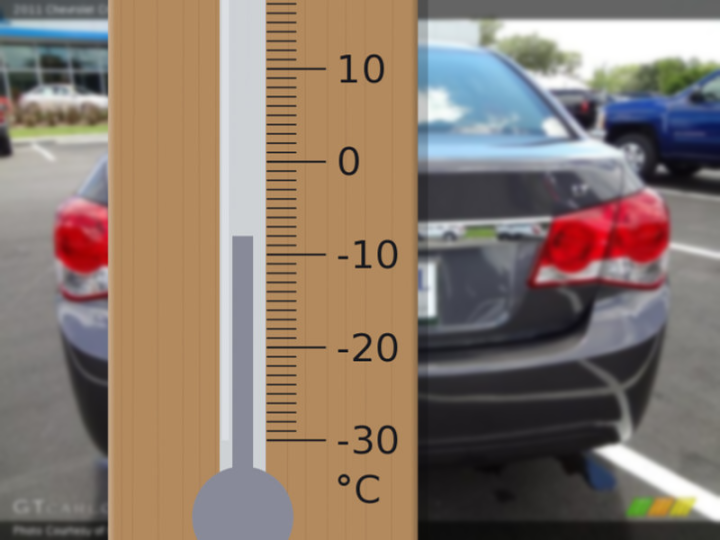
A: -8; °C
